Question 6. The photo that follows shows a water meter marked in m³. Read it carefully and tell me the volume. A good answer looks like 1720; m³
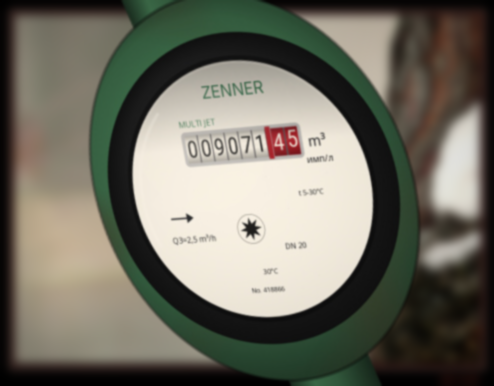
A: 9071.45; m³
